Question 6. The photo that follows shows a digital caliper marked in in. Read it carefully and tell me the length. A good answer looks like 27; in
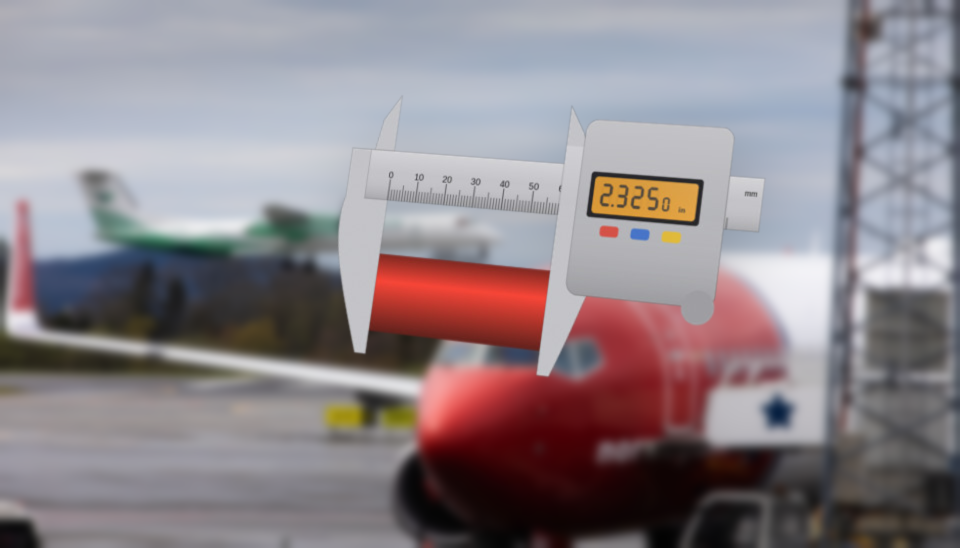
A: 2.3250; in
